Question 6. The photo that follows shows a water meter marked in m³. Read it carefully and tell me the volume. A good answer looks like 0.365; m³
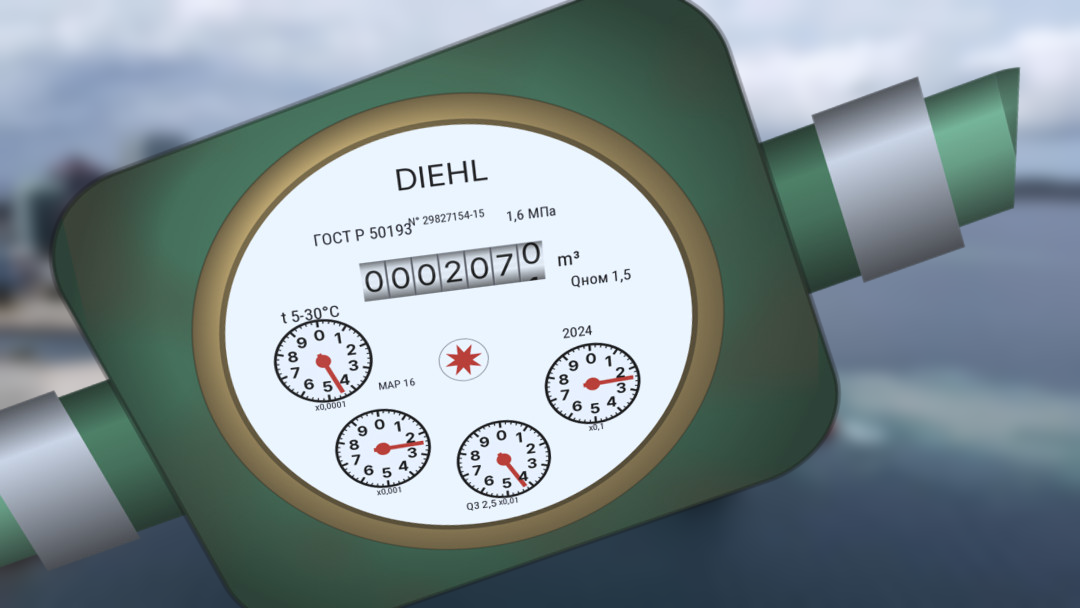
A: 2070.2424; m³
